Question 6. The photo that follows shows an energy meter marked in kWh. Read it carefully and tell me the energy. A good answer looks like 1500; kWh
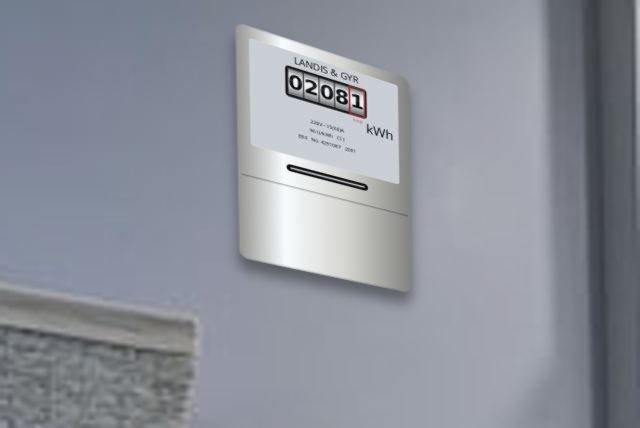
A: 208.1; kWh
